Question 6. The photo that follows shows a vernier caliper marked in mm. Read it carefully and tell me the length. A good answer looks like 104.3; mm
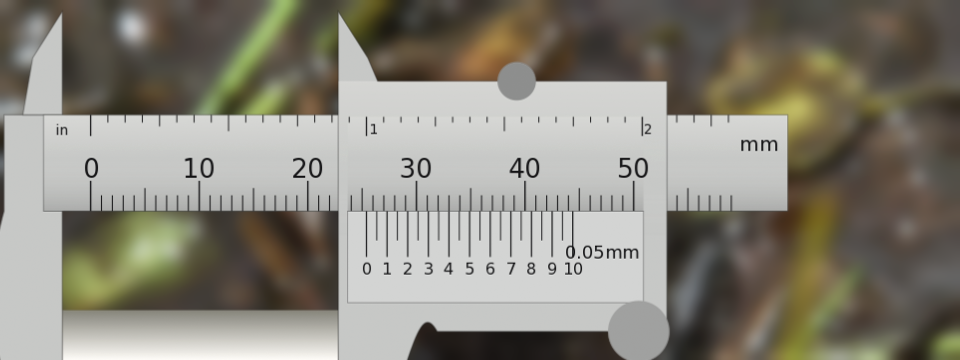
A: 25.4; mm
